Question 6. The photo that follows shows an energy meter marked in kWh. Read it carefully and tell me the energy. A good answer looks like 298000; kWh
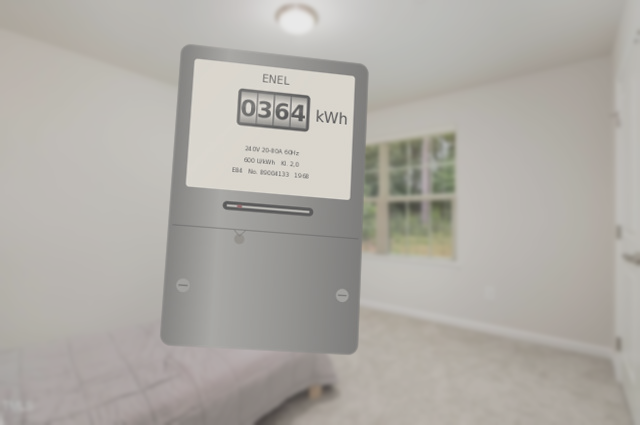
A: 364; kWh
